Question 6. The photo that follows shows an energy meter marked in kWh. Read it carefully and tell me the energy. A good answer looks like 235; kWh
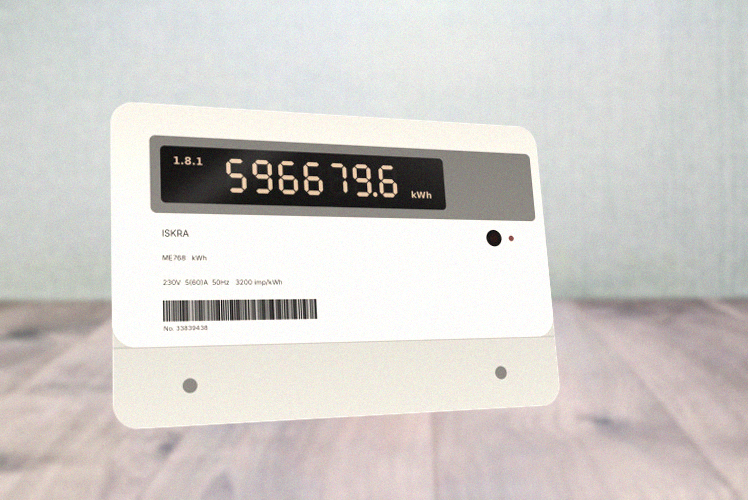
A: 596679.6; kWh
